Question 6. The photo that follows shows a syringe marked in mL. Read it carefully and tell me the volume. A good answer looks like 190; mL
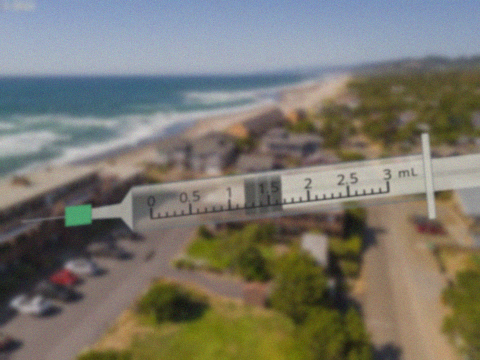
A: 1.2; mL
